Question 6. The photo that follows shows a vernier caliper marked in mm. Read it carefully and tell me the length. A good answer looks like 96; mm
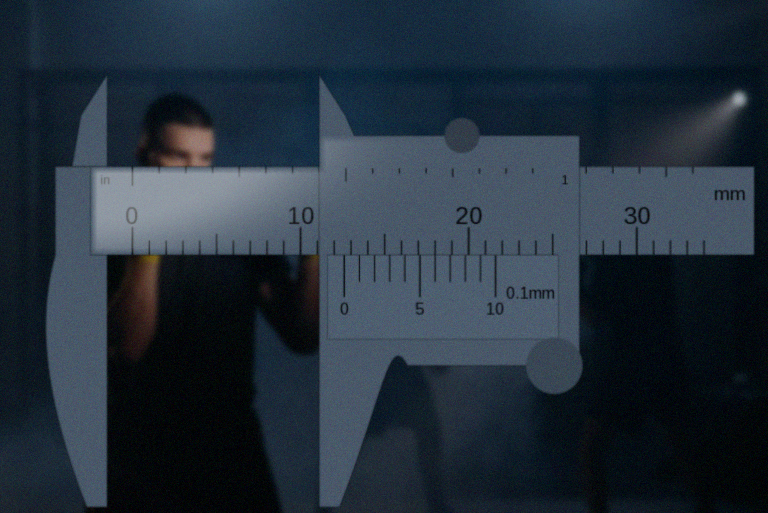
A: 12.6; mm
